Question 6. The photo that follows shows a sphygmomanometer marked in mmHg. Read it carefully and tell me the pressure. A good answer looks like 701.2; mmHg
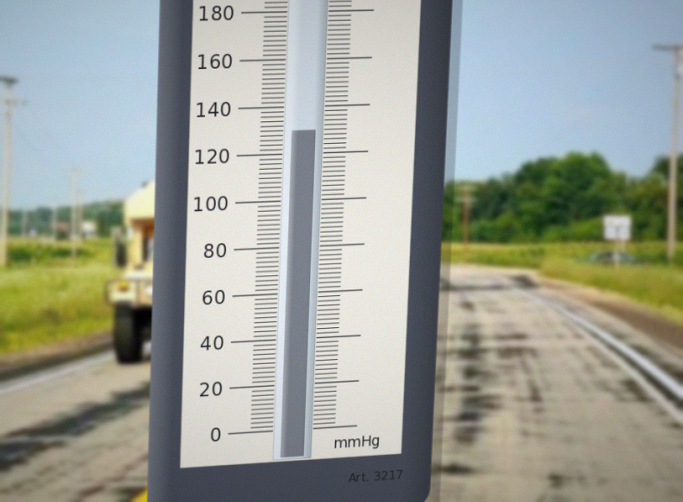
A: 130; mmHg
